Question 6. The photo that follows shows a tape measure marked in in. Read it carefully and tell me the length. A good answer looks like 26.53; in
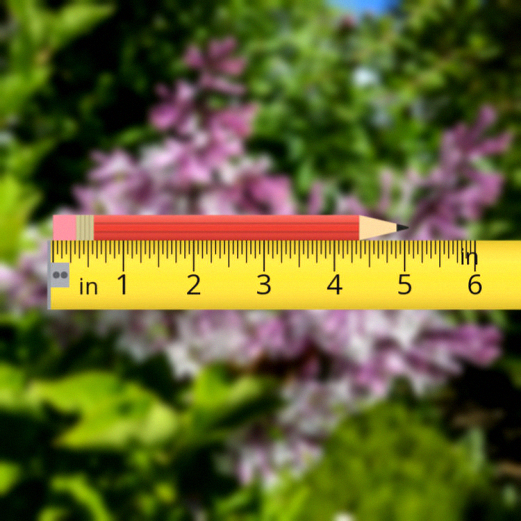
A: 5.0625; in
